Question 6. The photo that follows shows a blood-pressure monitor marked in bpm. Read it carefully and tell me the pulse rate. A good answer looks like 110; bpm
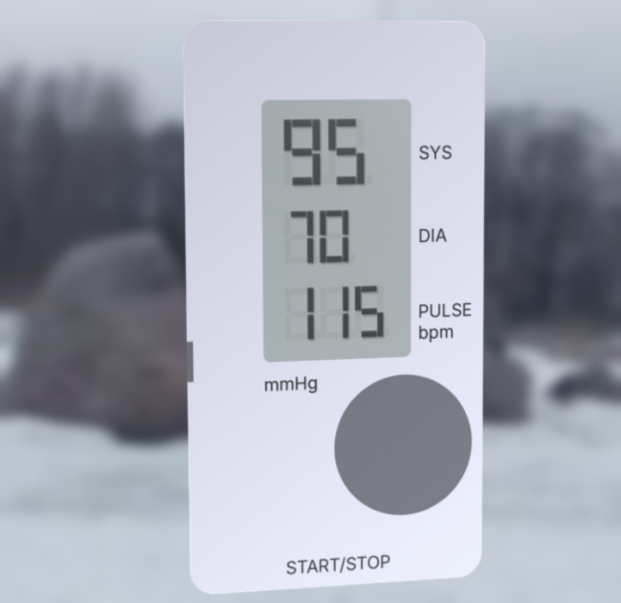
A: 115; bpm
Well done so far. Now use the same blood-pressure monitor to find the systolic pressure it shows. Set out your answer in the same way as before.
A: 95; mmHg
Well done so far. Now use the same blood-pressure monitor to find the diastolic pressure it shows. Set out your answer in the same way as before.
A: 70; mmHg
